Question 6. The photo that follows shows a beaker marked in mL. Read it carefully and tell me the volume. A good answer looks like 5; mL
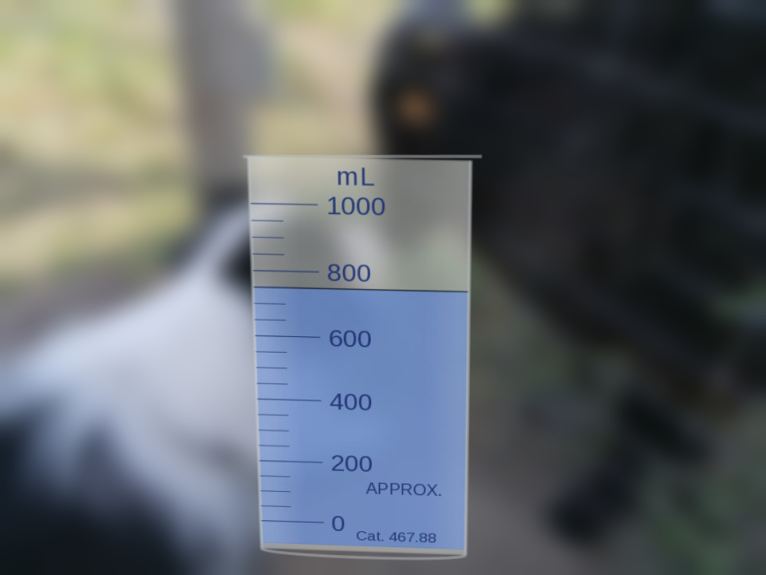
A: 750; mL
